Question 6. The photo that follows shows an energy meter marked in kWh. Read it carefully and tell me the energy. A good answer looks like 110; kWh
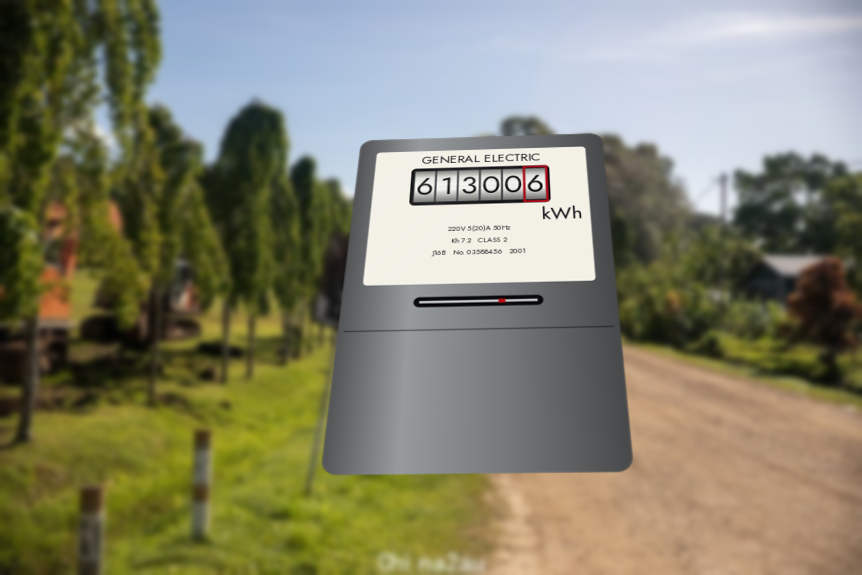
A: 61300.6; kWh
